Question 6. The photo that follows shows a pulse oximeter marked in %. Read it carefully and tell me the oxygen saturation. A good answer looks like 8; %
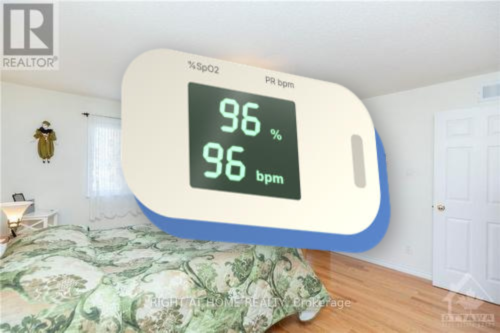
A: 96; %
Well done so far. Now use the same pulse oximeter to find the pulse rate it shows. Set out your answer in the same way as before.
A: 96; bpm
